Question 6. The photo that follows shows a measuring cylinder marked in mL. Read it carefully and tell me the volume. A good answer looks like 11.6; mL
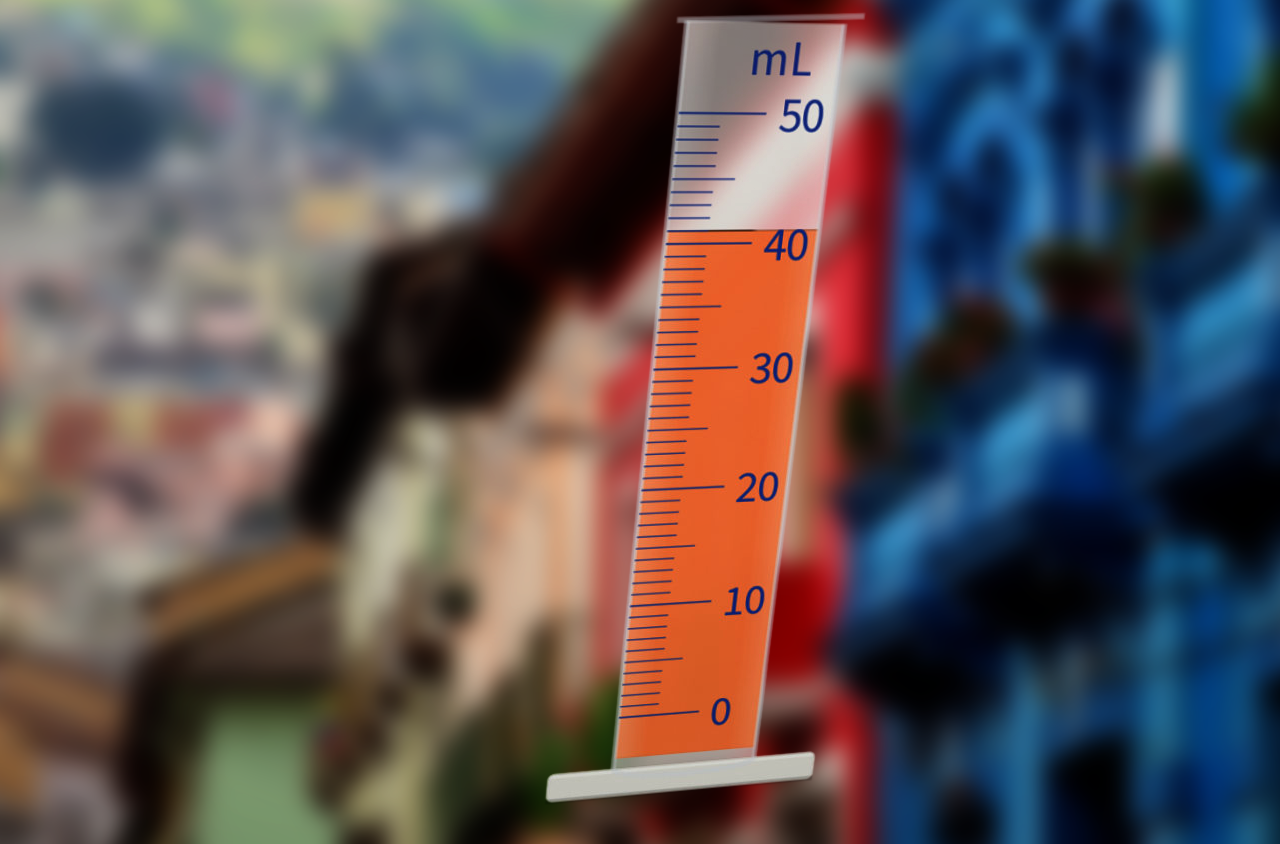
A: 41; mL
